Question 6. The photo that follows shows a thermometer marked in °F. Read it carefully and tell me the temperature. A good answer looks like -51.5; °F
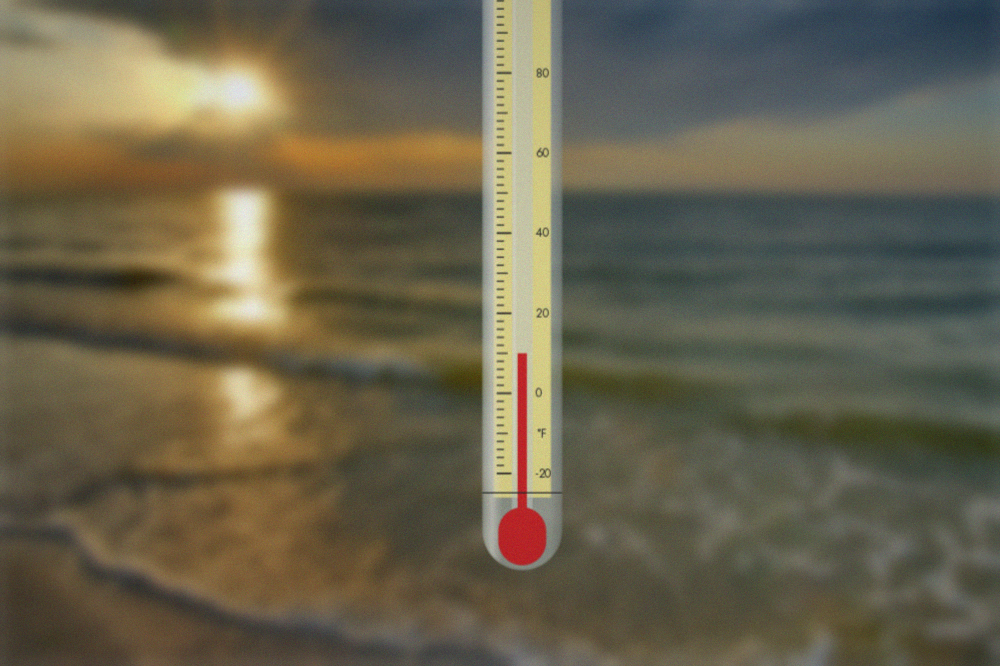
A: 10; °F
